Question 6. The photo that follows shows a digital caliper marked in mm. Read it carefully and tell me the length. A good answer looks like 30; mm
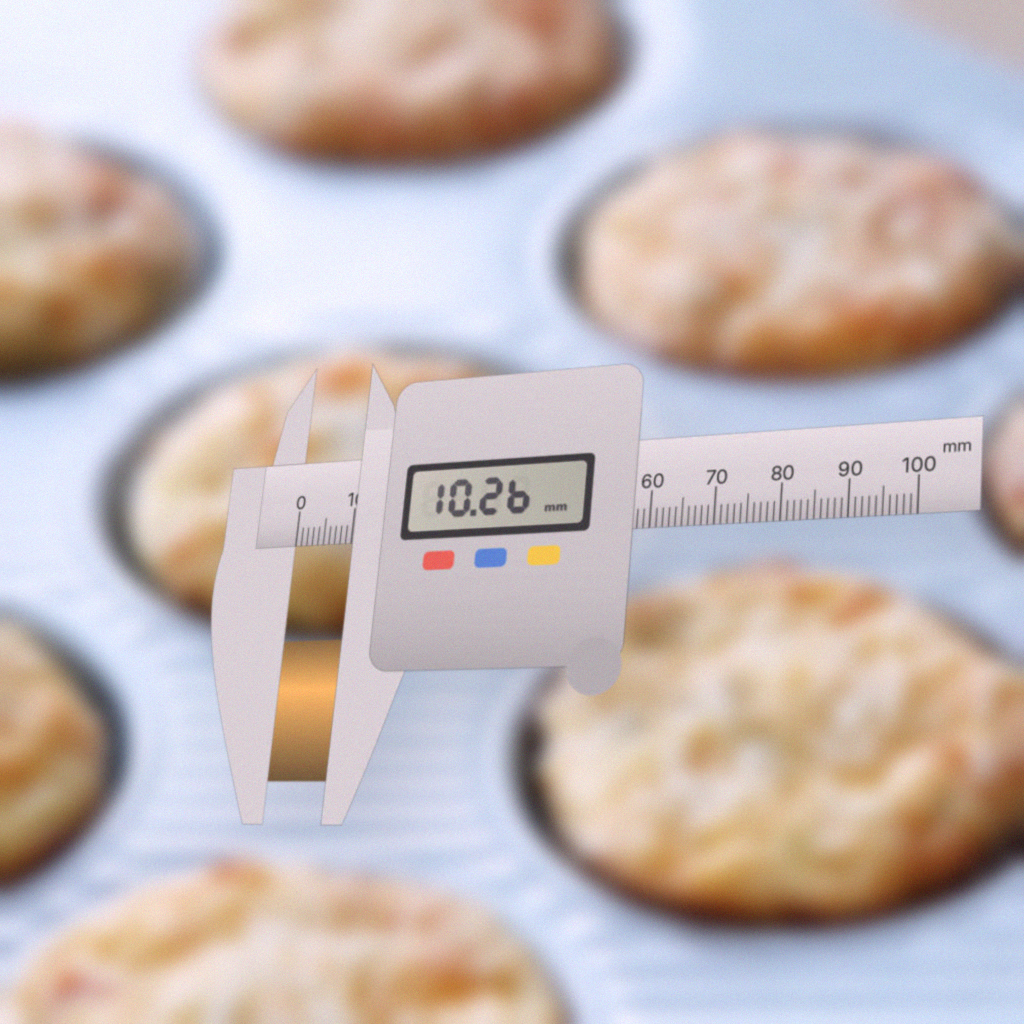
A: 10.26; mm
